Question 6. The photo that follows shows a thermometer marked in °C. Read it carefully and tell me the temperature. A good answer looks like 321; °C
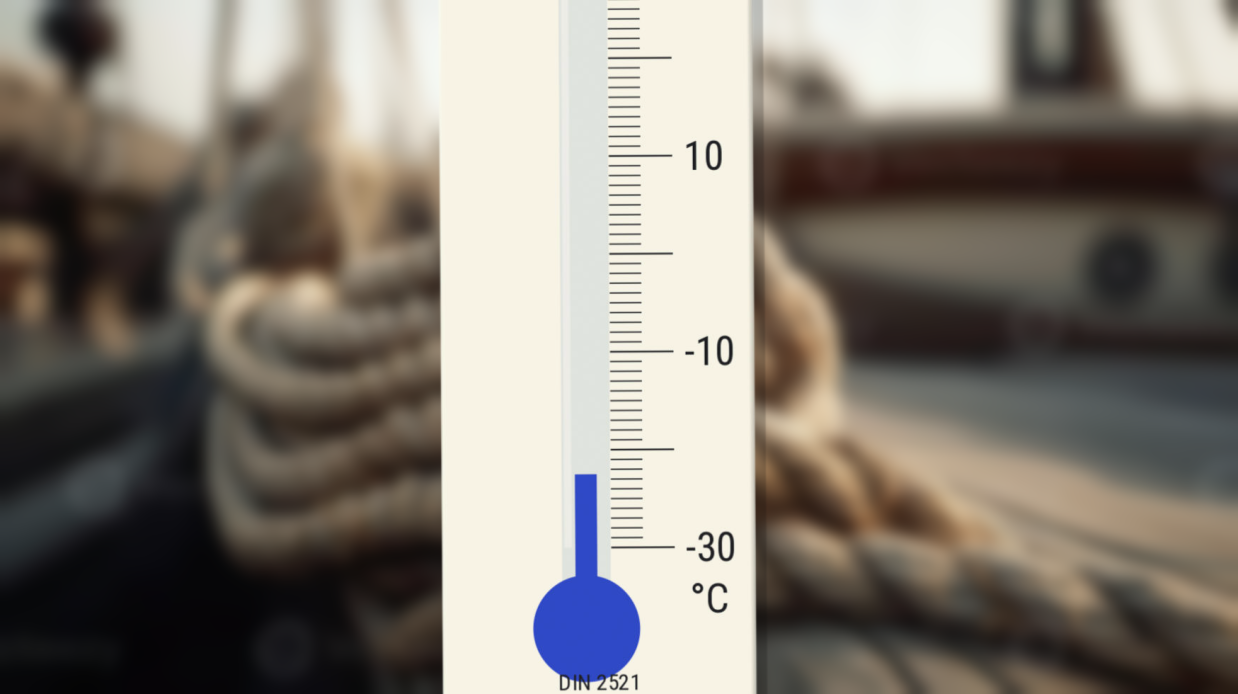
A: -22.5; °C
